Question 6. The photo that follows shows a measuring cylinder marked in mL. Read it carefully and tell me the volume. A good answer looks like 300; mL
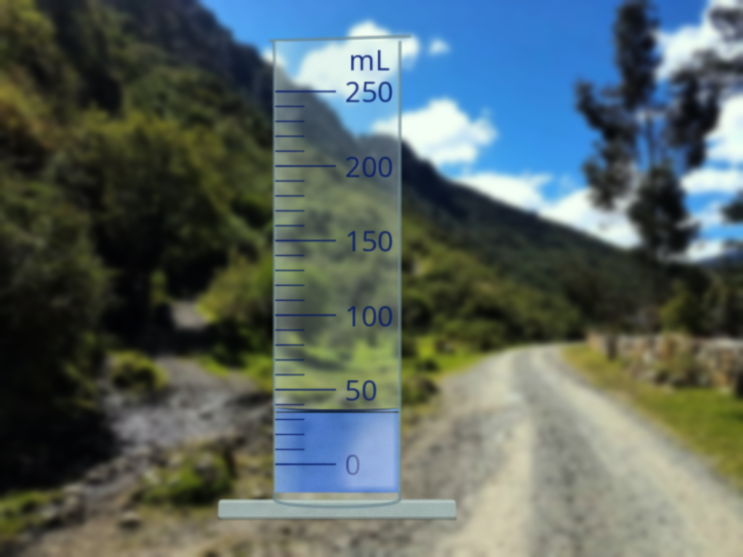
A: 35; mL
